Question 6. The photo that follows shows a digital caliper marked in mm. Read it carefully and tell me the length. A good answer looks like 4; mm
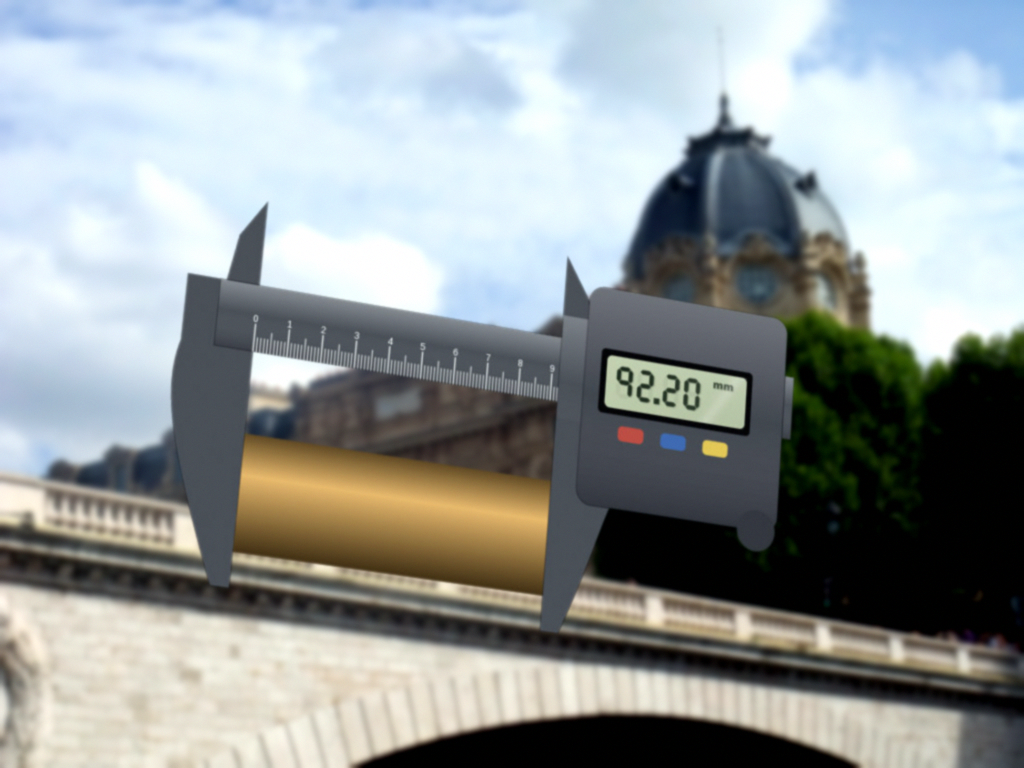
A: 92.20; mm
